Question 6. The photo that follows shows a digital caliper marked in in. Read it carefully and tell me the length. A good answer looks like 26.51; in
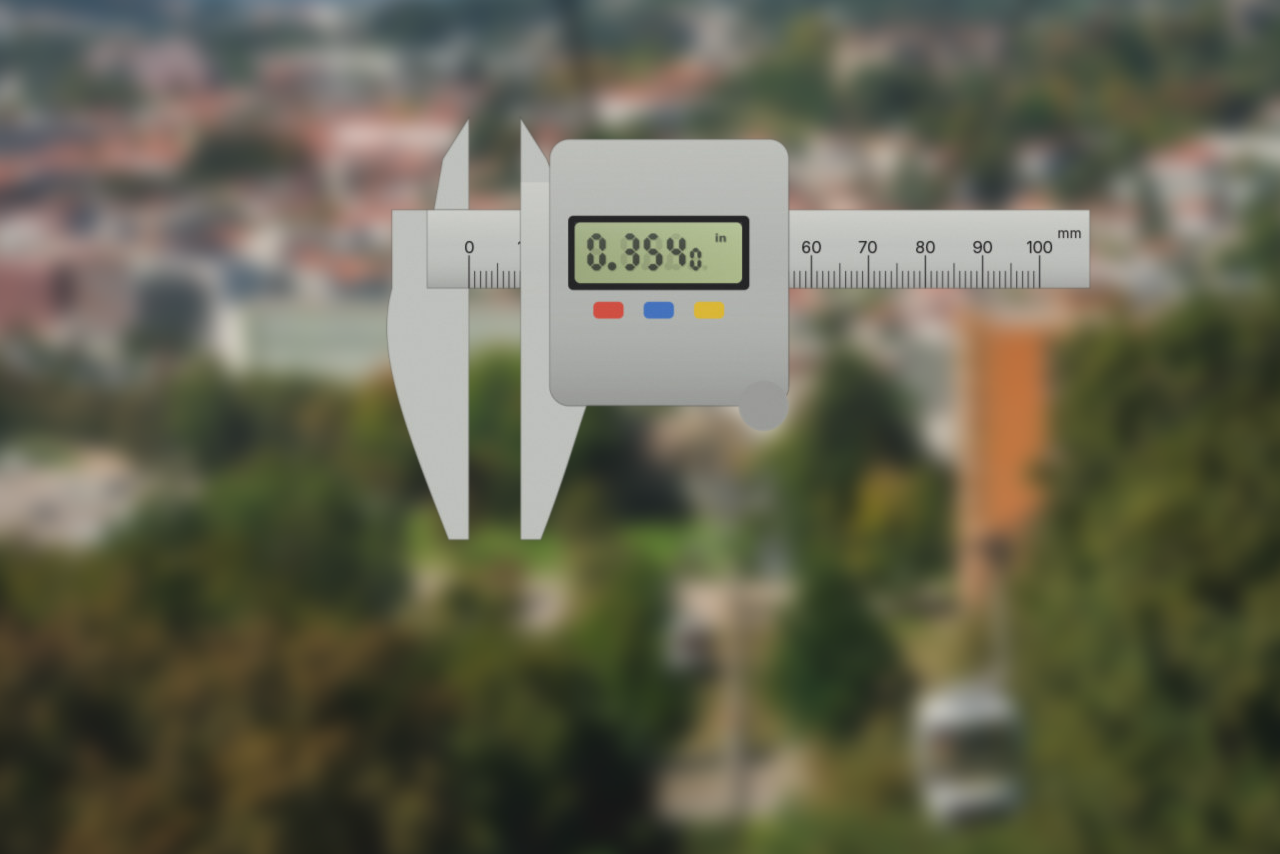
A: 0.3540; in
